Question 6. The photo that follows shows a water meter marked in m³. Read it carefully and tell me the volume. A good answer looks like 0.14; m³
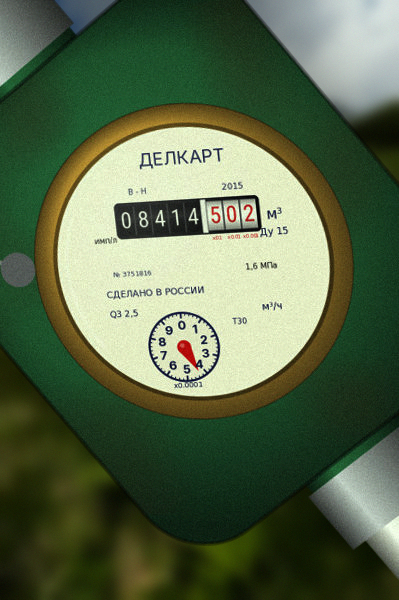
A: 8414.5024; m³
